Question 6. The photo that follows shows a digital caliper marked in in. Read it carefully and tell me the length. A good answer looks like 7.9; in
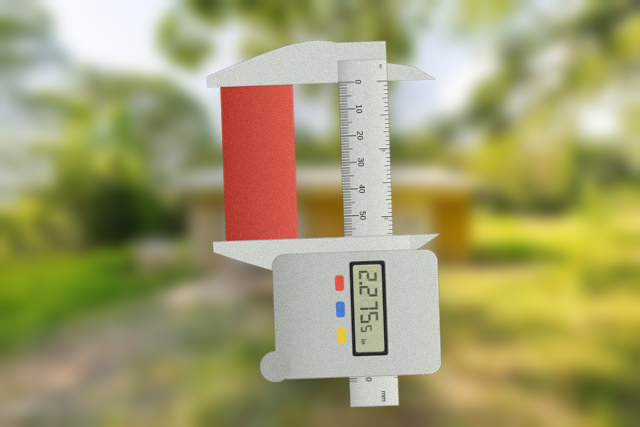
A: 2.2755; in
